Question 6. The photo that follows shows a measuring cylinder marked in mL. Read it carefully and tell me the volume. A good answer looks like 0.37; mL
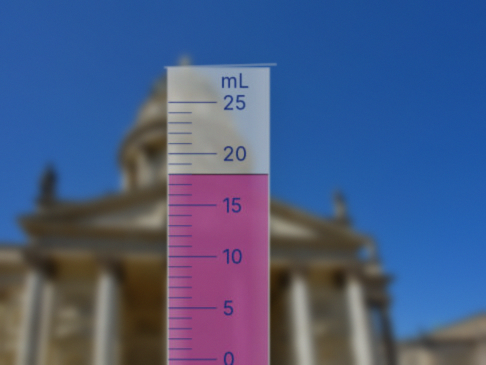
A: 18; mL
